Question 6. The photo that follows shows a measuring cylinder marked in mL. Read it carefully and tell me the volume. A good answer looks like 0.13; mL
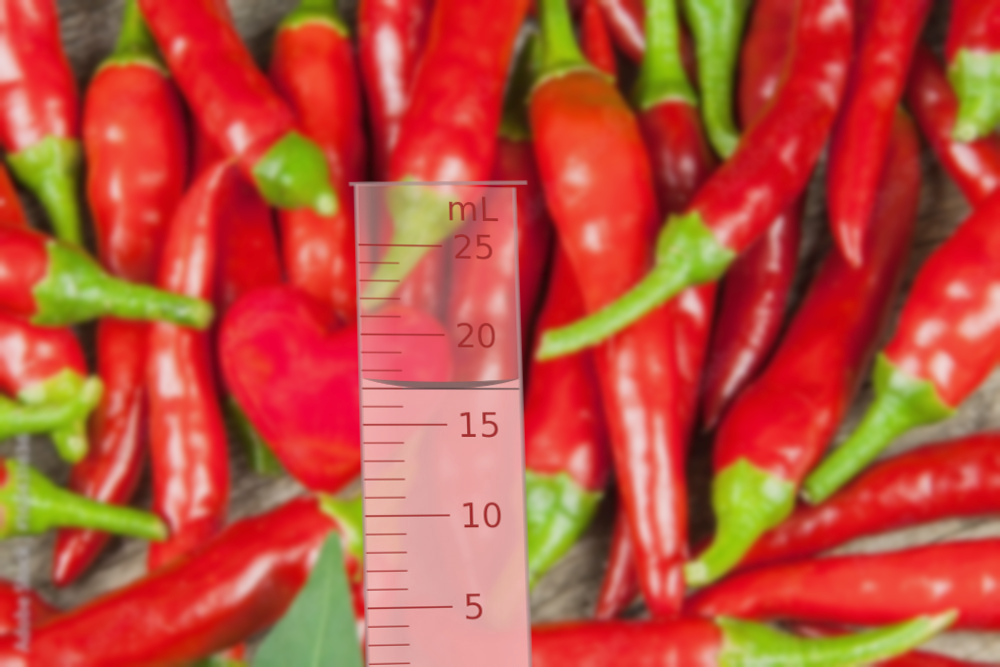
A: 17; mL
